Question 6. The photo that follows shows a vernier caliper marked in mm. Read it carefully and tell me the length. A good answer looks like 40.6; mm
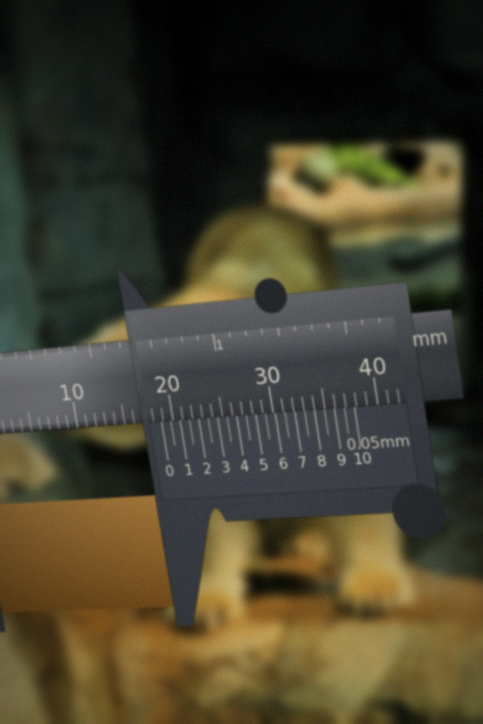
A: 18.8; mm
